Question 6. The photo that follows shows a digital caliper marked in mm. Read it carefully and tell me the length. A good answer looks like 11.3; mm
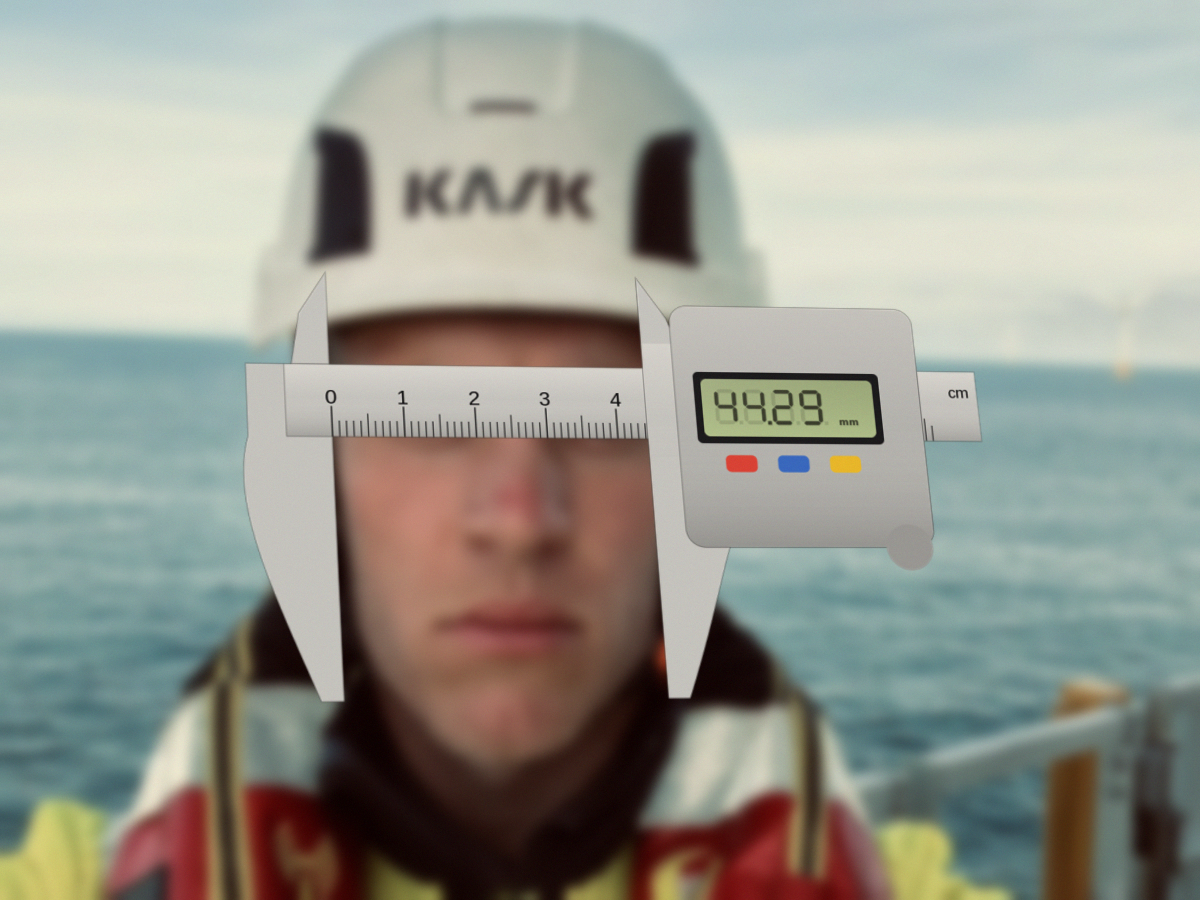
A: 44.29; mm
